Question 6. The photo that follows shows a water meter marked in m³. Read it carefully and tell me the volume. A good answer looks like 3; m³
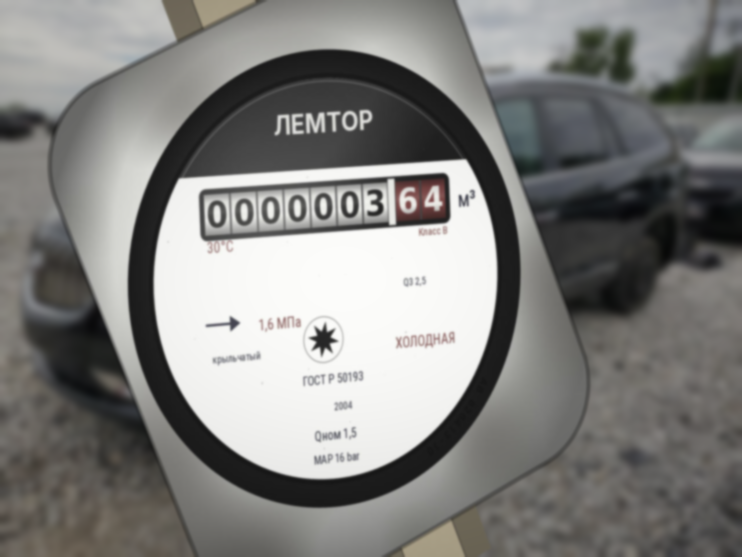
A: 3.64; m³
